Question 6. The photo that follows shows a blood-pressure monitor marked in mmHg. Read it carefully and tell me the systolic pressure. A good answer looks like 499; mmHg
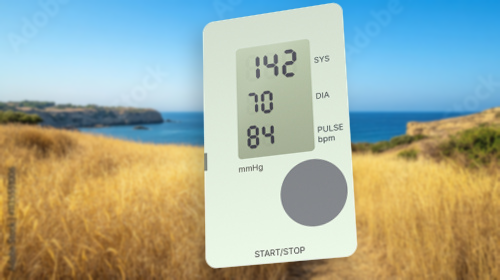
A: 142; mmHg
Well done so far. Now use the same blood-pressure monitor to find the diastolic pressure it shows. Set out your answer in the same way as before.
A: 70; mmHg
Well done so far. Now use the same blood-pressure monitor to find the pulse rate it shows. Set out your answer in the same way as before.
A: 84; bpm
